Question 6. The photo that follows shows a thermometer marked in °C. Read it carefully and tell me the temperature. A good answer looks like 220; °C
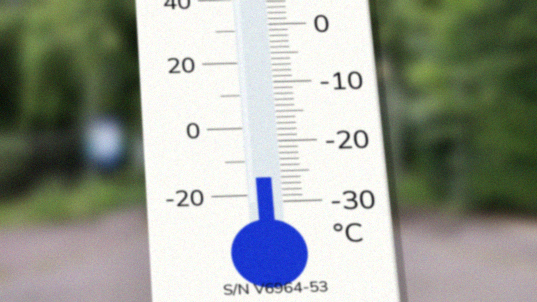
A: -26; °C
